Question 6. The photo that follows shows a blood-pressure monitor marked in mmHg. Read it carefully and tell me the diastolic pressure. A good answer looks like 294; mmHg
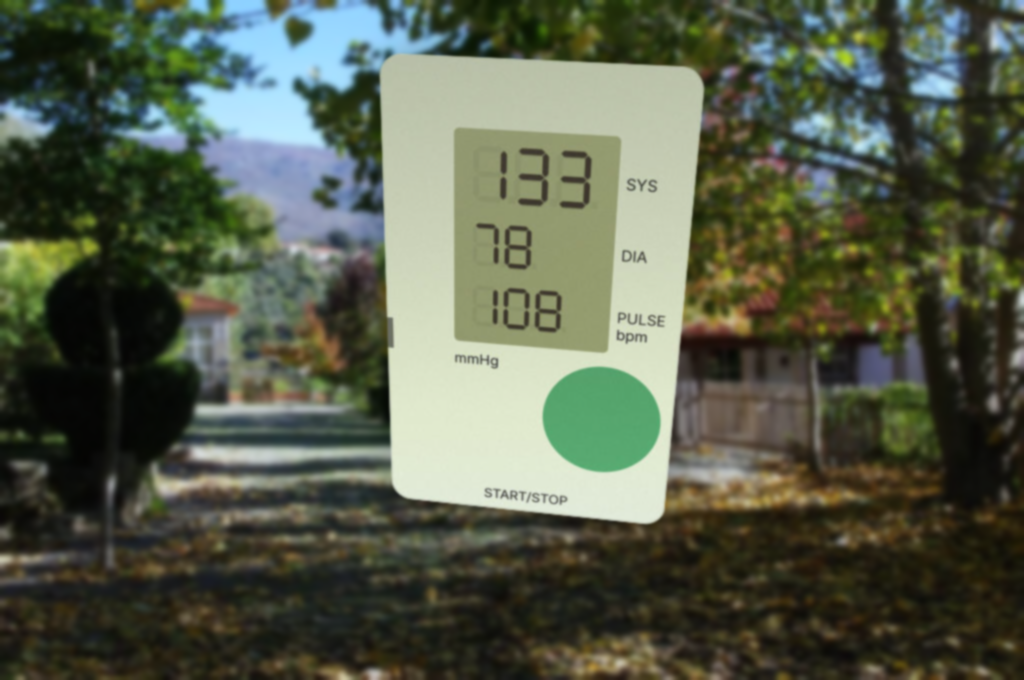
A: 78; mmHg
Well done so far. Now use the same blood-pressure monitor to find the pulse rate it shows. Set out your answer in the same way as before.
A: 108; bpm
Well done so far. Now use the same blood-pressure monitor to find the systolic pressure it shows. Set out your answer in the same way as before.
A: 133; mmHg
